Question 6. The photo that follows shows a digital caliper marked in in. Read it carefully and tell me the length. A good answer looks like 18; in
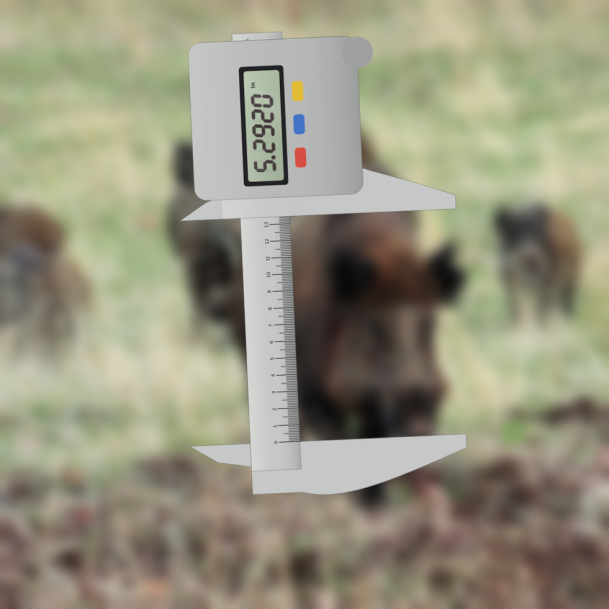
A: 5.2920; in
